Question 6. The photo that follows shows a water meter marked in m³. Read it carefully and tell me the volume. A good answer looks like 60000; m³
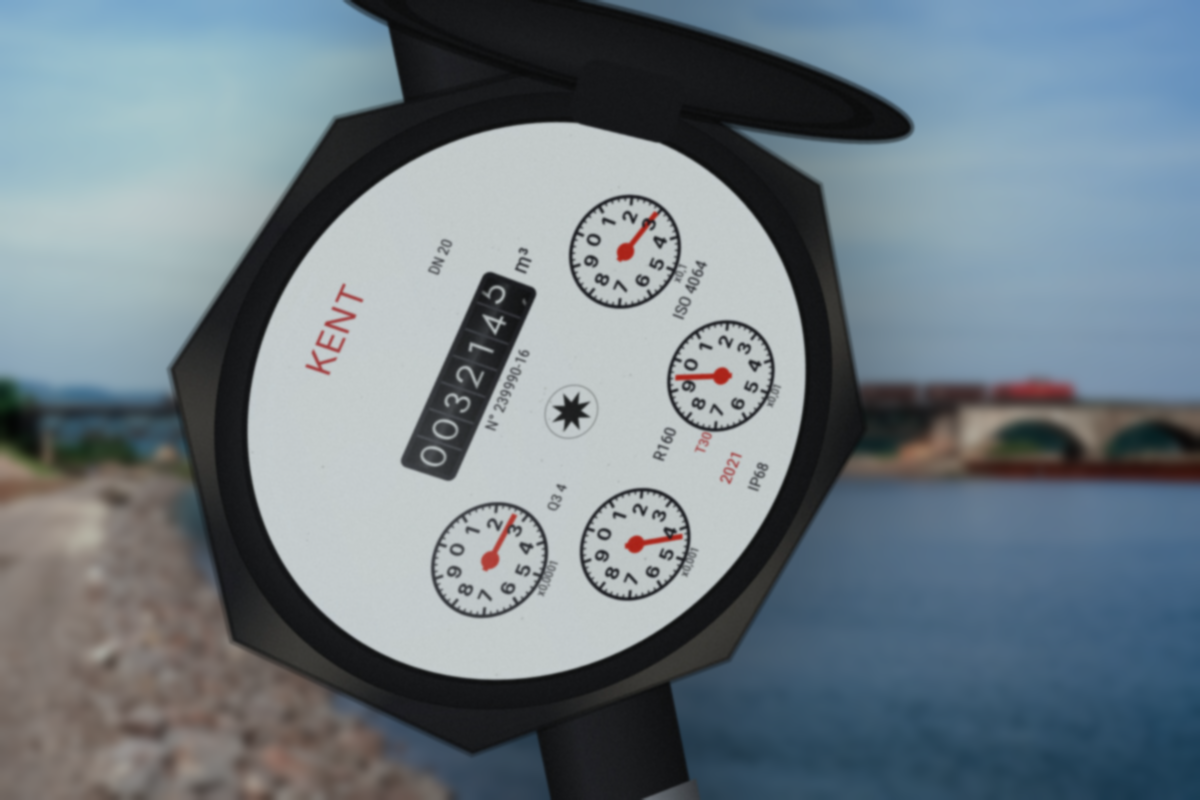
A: 32145.2942; m³
